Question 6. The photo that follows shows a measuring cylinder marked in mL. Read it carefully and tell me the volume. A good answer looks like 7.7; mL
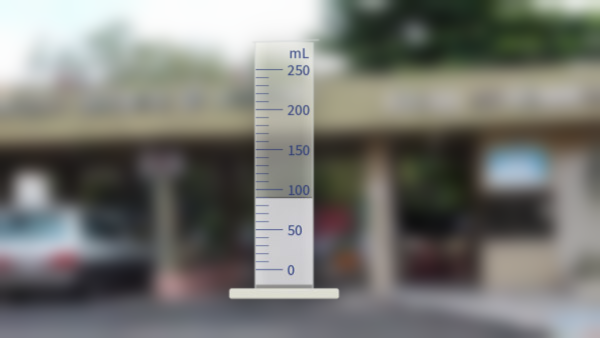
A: 90; mL
